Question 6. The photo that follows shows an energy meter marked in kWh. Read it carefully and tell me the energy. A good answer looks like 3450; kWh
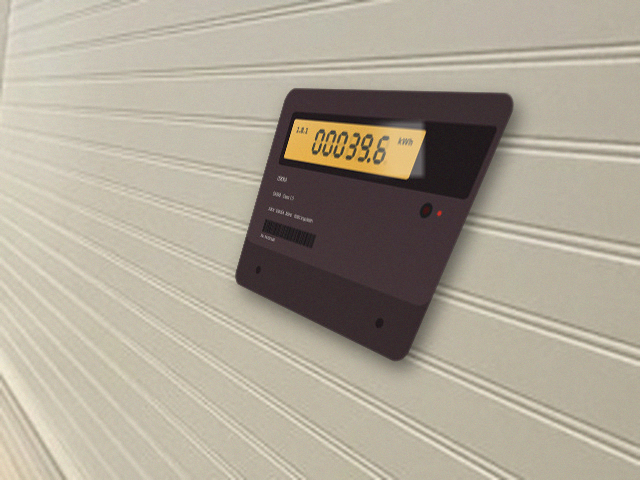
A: 39.6; kWh
